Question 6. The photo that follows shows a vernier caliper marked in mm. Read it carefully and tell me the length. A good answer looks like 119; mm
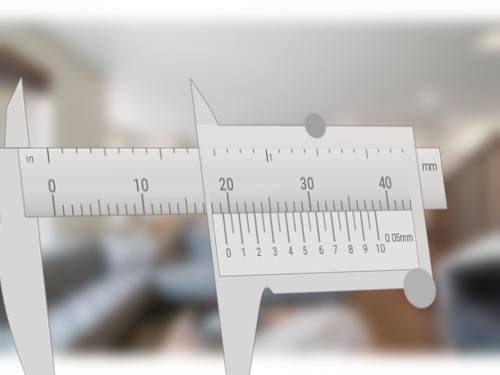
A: 19.2; mm
